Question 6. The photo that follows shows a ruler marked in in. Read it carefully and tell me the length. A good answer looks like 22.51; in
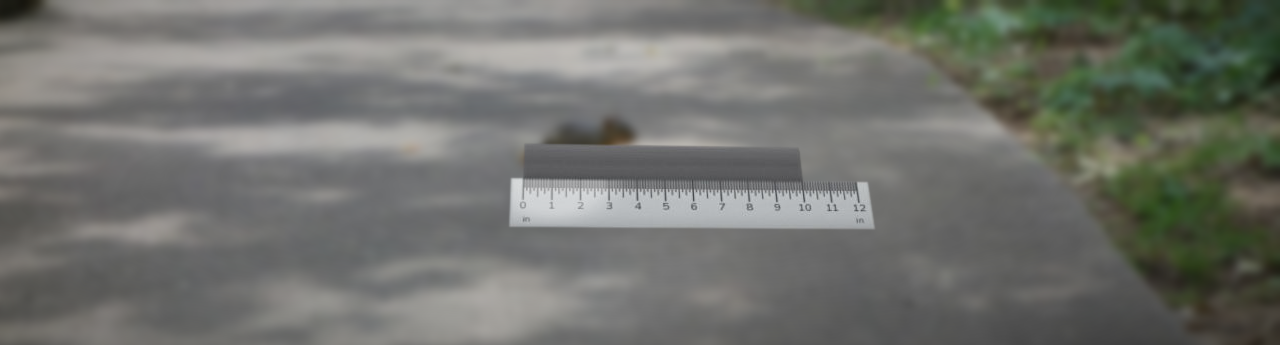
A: 10; in
